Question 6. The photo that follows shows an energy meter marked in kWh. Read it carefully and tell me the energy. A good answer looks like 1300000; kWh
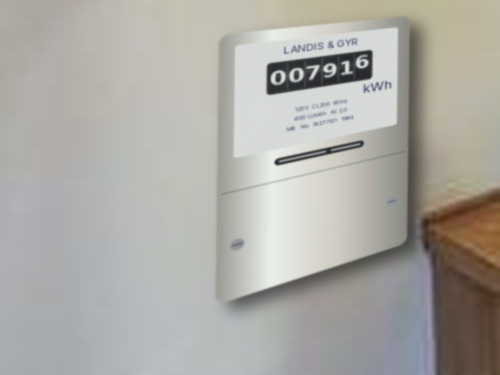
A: 7916; kWh
